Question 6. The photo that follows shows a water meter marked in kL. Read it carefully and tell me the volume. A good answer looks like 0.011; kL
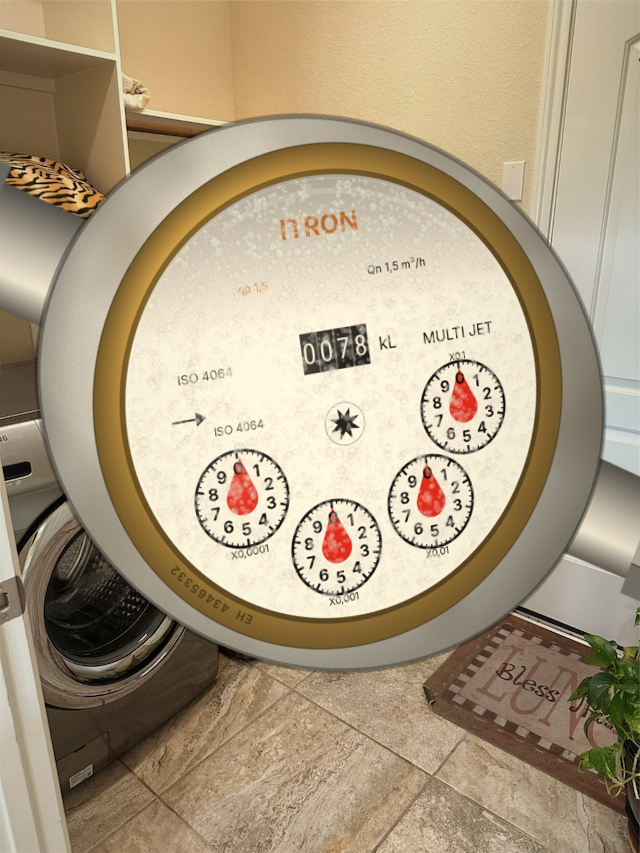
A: 78.0000; kL
